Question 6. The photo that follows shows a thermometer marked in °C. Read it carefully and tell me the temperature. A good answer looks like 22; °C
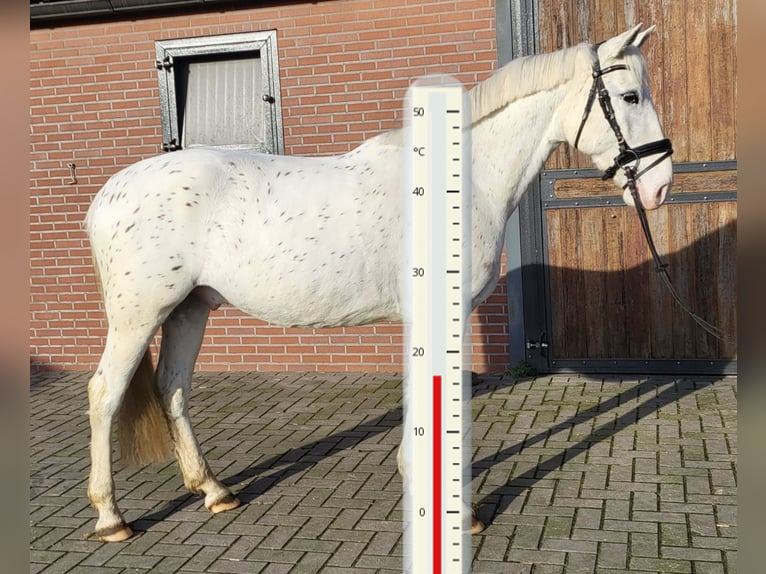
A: 17; °C
